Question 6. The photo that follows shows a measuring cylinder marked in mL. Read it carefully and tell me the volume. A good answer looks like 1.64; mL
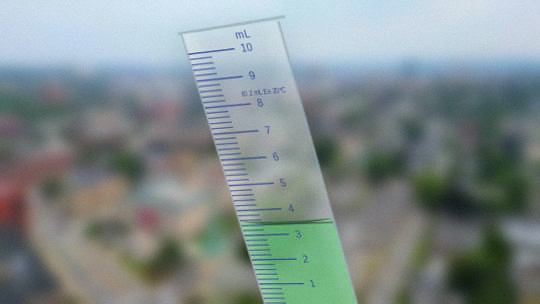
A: 3.4; mL
